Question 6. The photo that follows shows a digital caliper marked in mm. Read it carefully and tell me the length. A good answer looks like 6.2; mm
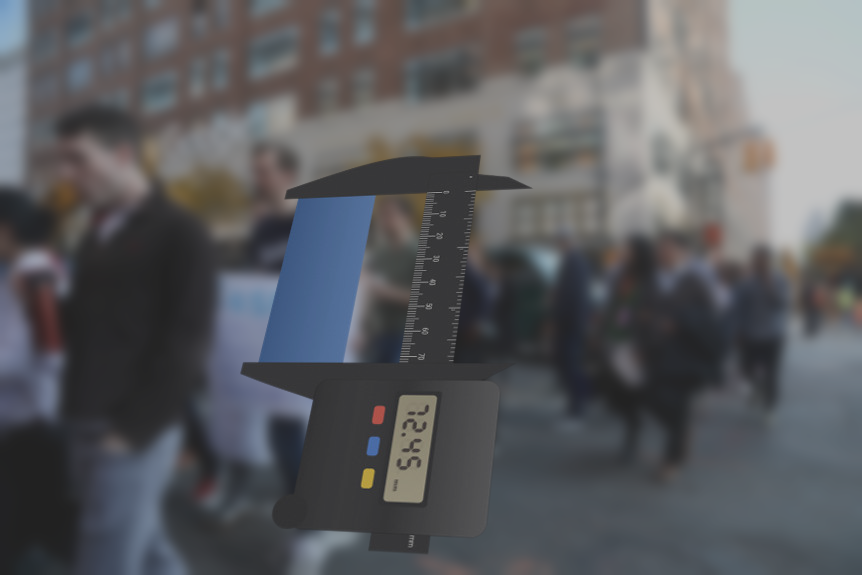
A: 72.45; mm
